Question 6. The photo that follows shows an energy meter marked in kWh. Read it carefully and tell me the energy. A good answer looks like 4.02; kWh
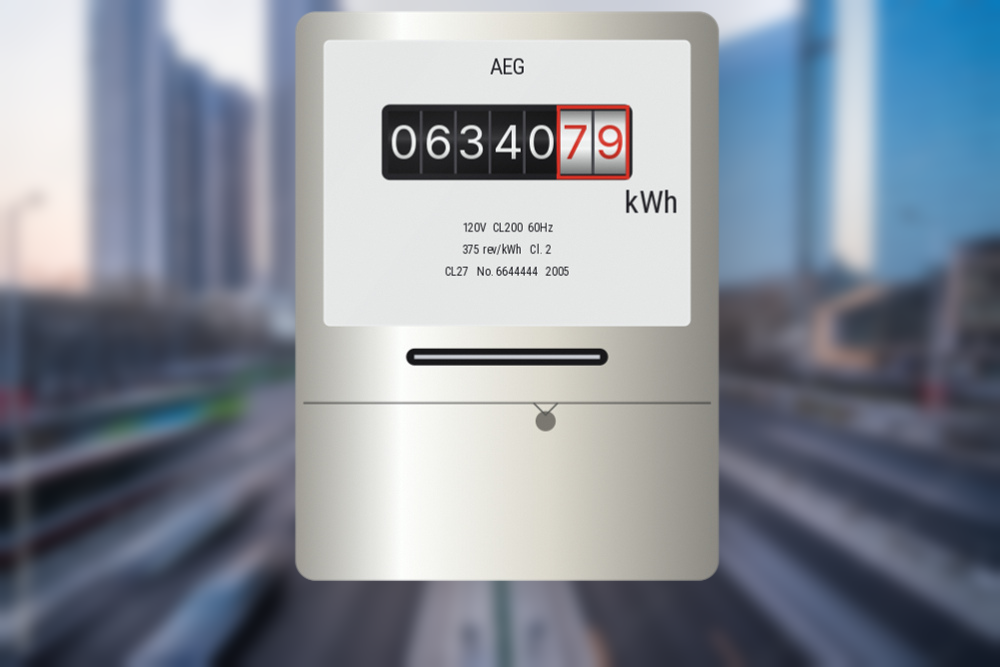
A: 6340.79; kWh
